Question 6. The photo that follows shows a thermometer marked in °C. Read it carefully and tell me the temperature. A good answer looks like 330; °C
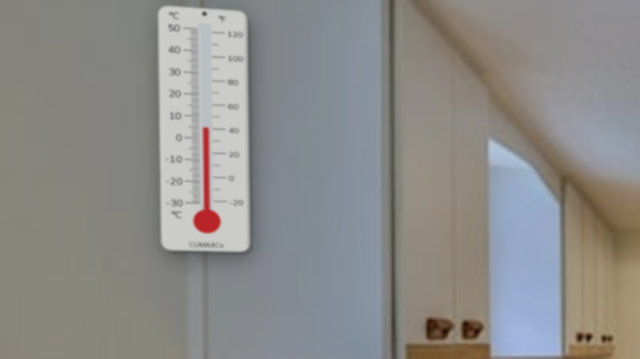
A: 5; °C
